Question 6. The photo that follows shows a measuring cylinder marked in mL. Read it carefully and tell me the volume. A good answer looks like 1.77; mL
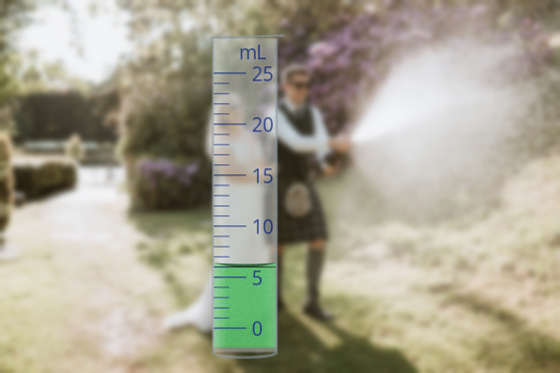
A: 6; mL
